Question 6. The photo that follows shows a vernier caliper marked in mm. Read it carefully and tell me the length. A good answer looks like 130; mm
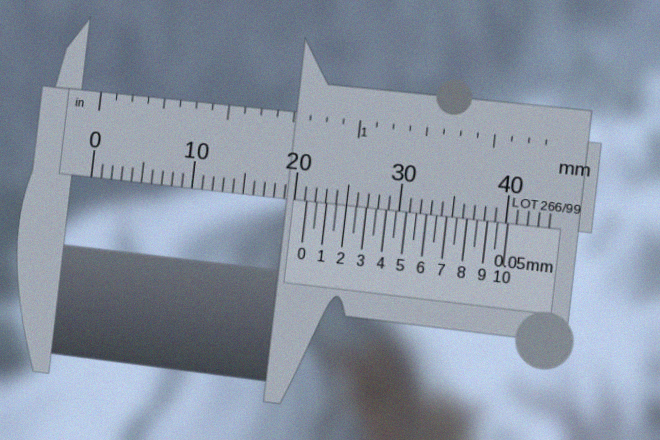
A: 21.2; mm
